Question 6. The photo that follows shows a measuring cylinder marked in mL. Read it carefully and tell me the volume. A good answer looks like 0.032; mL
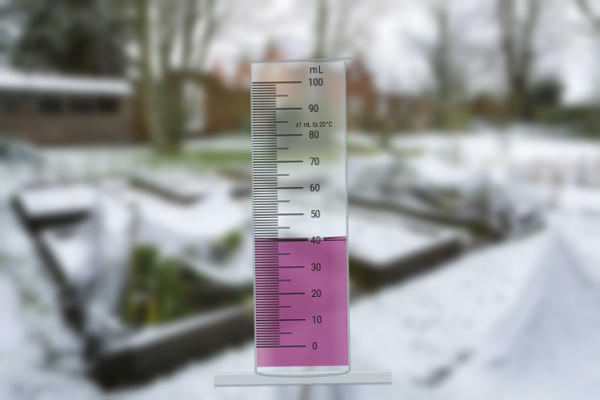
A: 40; mL
